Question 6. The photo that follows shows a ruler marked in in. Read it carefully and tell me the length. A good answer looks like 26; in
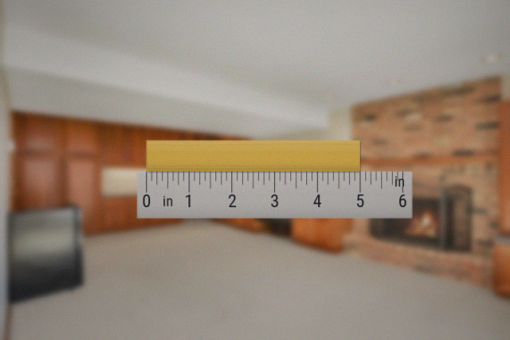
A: 5; in
